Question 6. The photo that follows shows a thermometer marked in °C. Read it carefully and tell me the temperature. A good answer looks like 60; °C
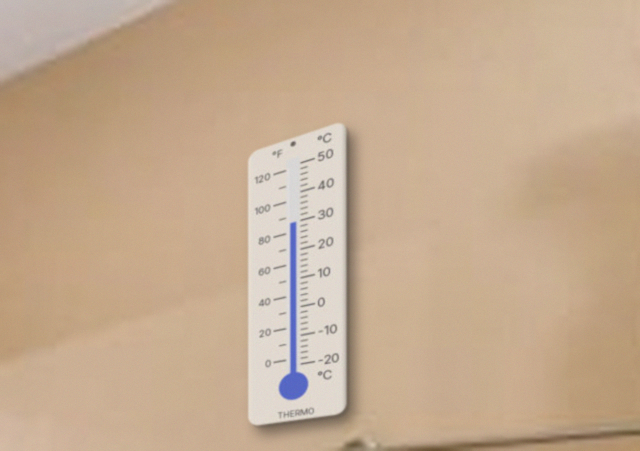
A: 30; °C
